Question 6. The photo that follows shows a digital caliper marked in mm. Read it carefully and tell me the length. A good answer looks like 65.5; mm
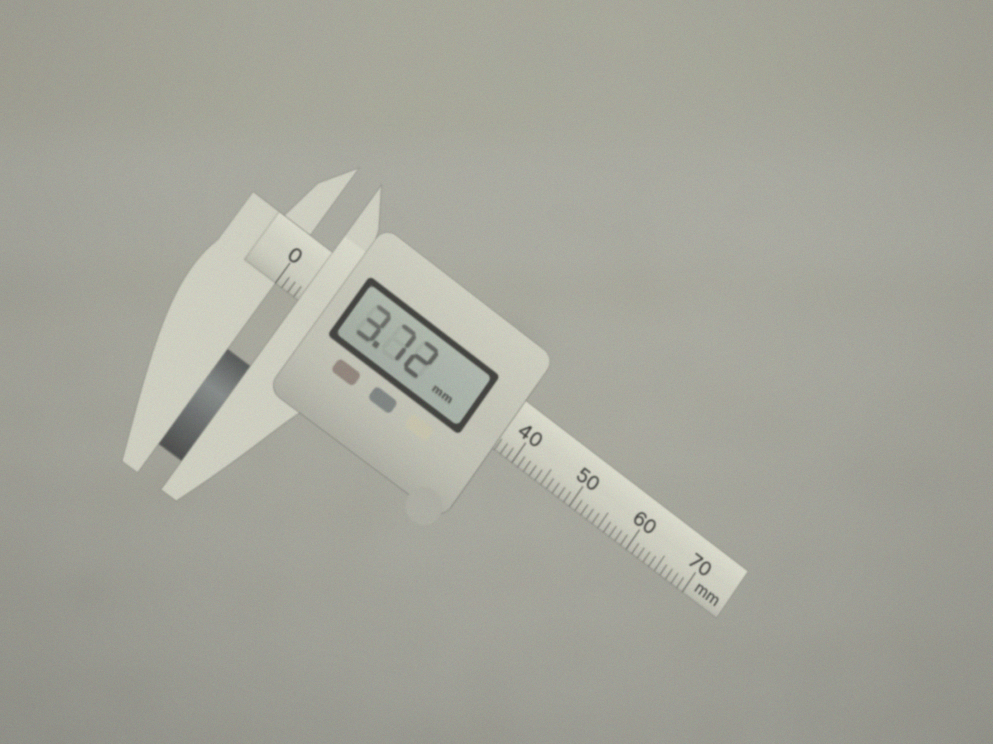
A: 3.72; mm
